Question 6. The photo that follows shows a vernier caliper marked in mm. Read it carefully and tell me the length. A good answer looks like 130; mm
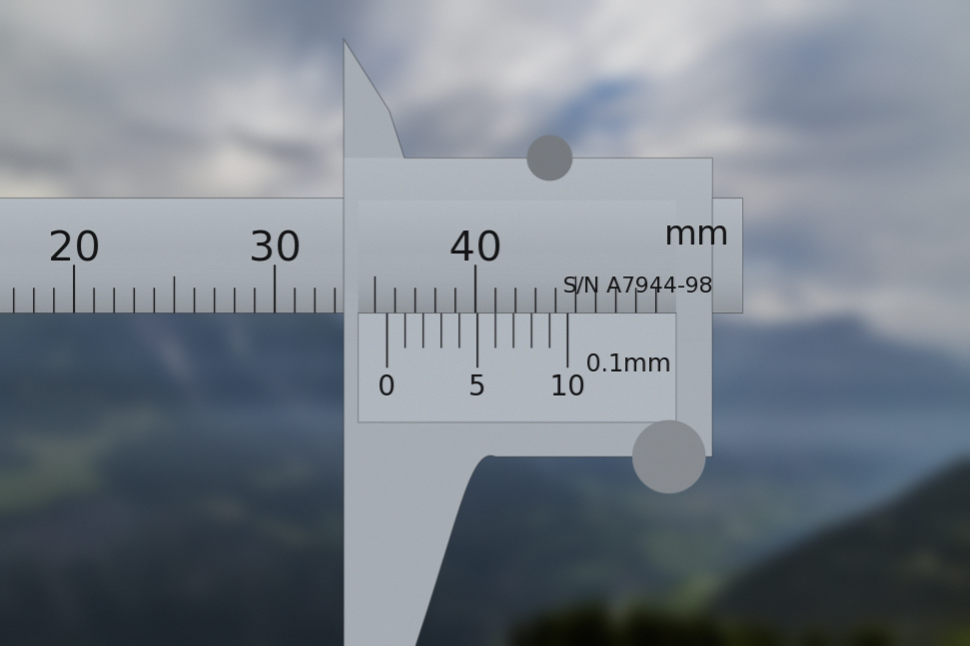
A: 35.6; mm
